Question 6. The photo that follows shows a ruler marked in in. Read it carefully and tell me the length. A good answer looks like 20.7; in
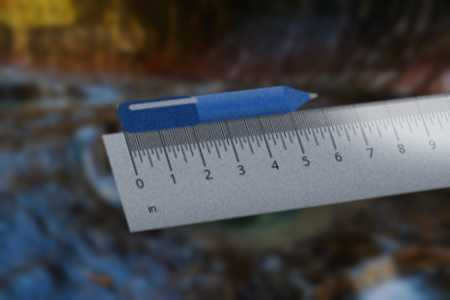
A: 6; in
